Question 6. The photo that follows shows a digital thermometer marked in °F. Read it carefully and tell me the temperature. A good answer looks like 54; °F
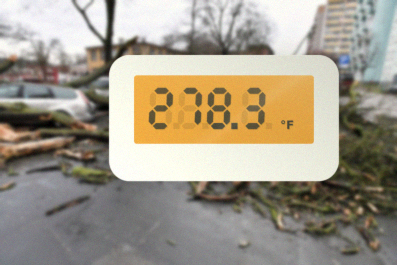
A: 278.3; °F
